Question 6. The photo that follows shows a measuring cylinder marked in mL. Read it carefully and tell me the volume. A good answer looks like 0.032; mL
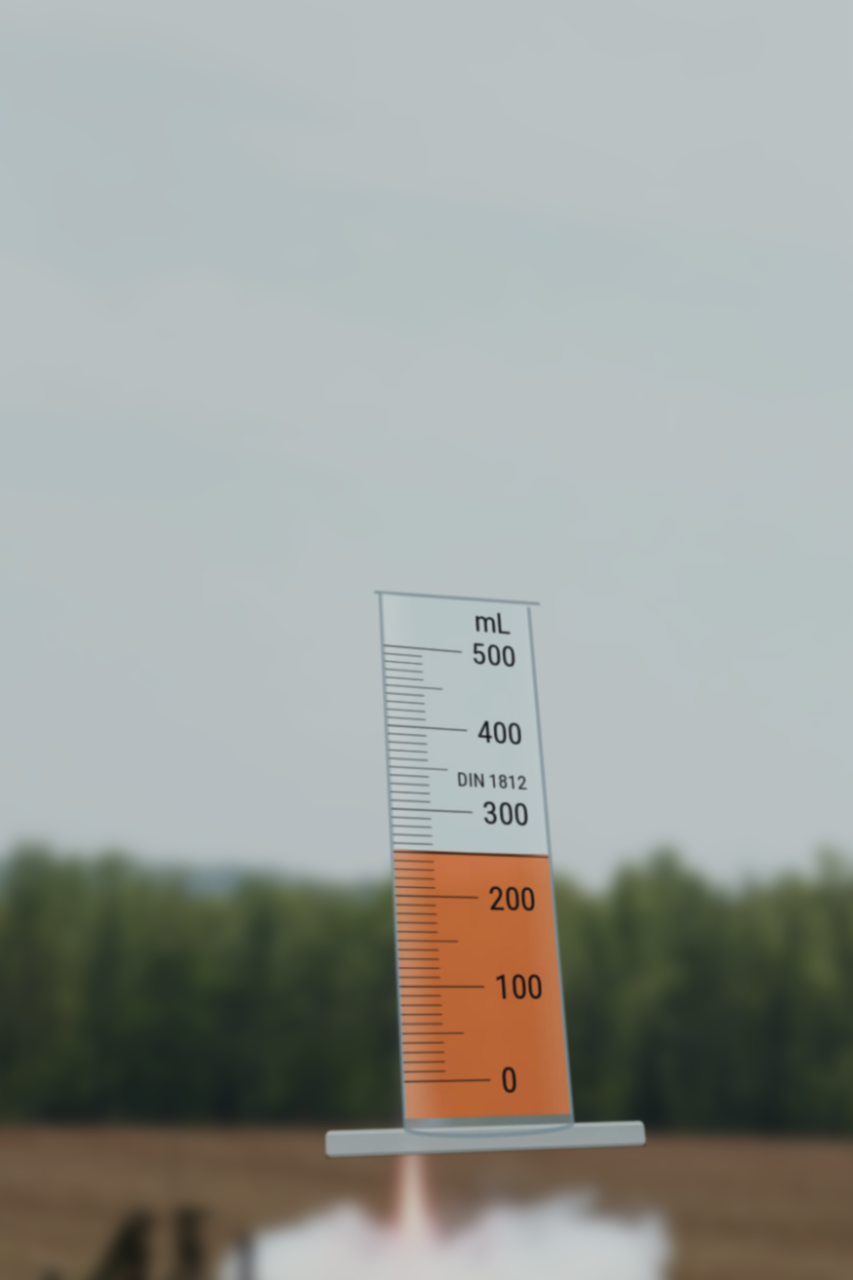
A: 250; mL
